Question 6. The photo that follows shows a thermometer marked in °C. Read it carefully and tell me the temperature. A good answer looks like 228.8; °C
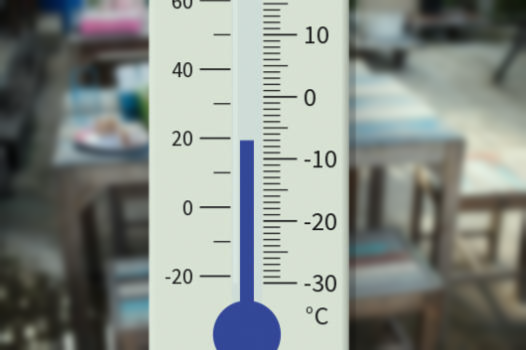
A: -7; °C
